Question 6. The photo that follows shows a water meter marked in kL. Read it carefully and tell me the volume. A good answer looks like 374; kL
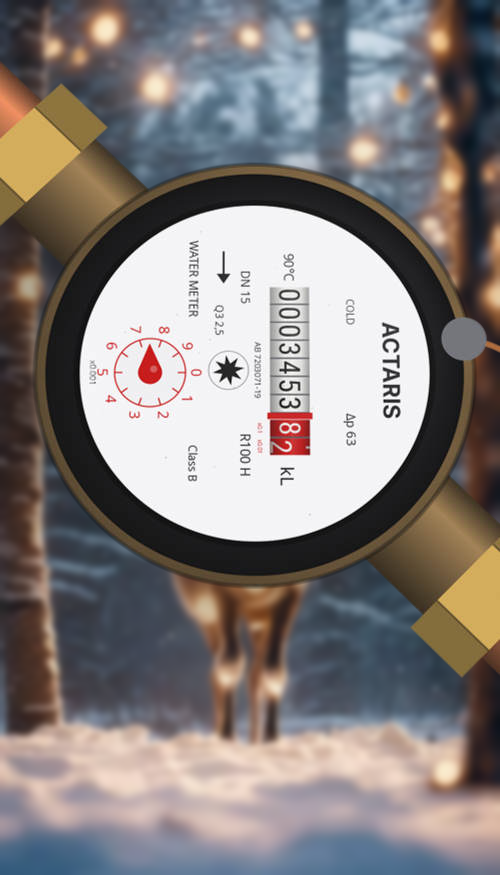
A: 3453.817; kL
